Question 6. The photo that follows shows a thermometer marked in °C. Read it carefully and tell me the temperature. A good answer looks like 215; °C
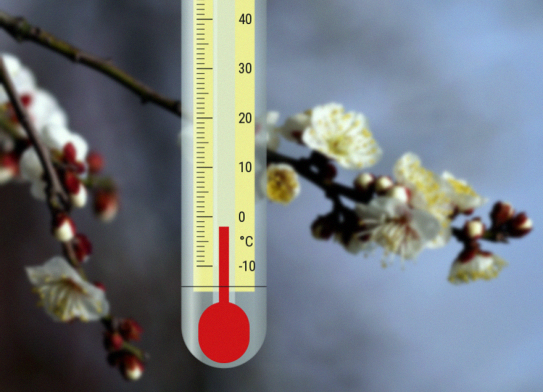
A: -2; °C
